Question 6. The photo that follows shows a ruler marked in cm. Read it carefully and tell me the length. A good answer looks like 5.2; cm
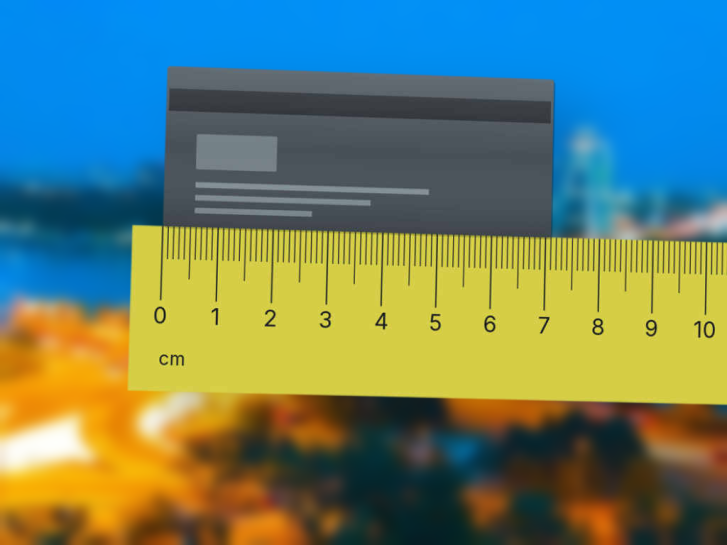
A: 7.1; cm
